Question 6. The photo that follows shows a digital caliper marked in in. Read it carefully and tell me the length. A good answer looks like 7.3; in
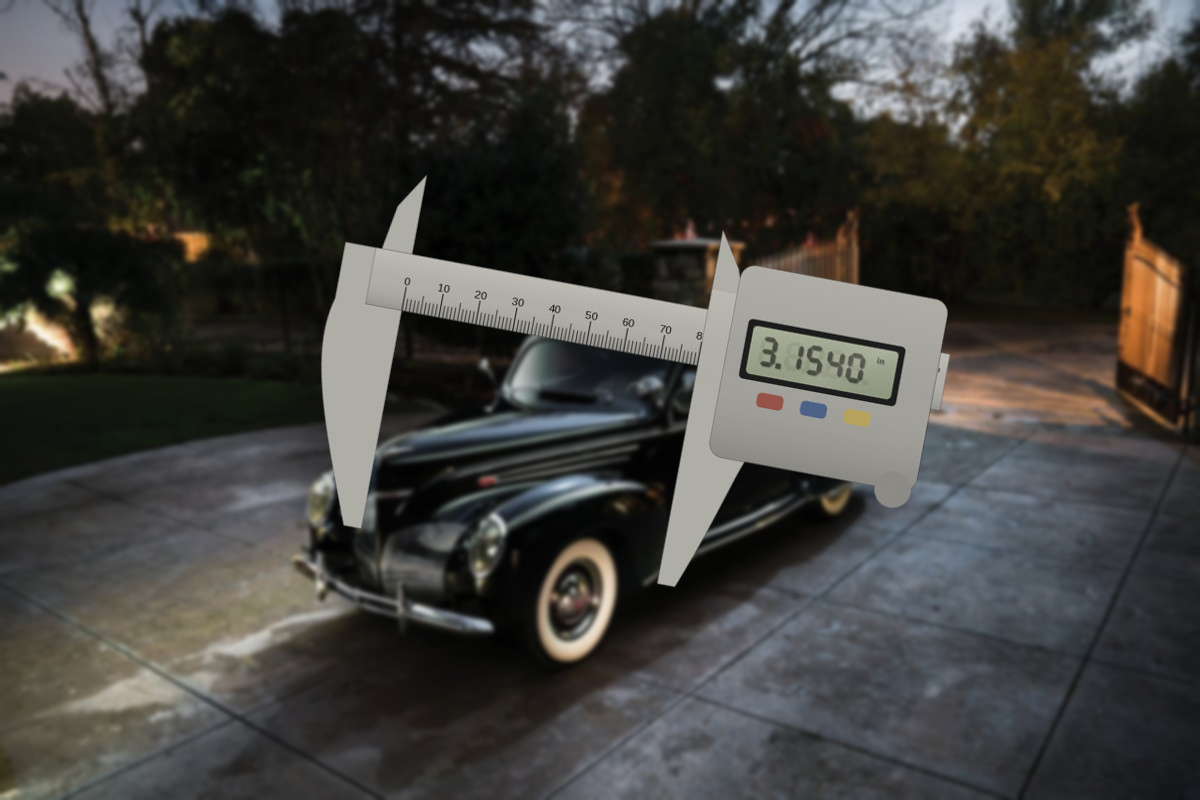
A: 3.1540; in
